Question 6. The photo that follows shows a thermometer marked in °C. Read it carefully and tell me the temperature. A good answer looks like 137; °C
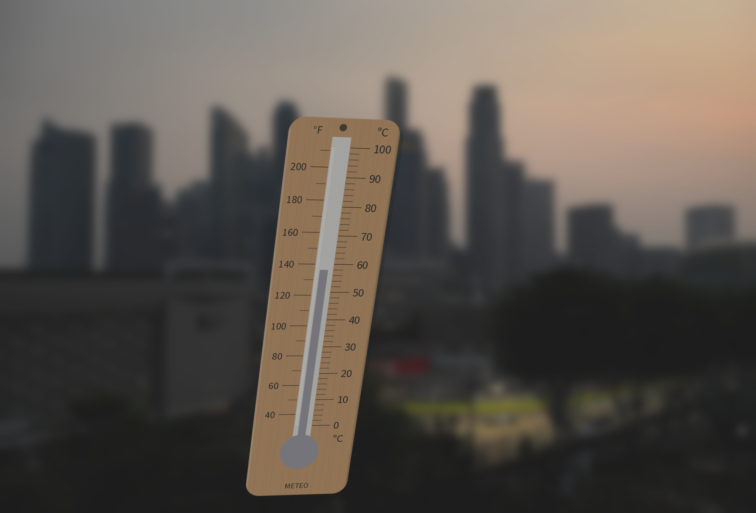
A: 58; °C
